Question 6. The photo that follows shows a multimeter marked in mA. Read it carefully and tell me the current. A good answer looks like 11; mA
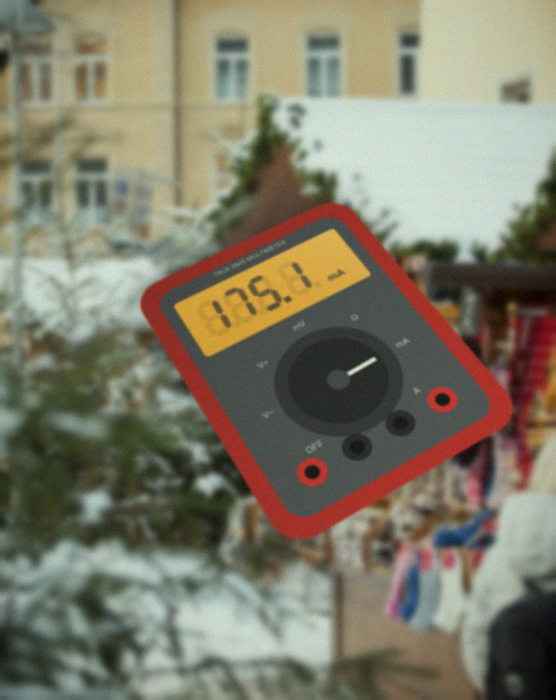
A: 175.1; mA
